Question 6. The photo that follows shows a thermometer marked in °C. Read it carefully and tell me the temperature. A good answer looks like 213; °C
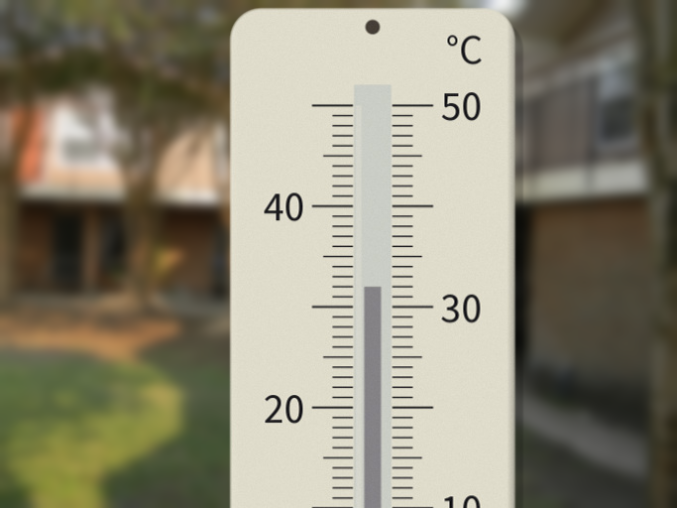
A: 32; °C
